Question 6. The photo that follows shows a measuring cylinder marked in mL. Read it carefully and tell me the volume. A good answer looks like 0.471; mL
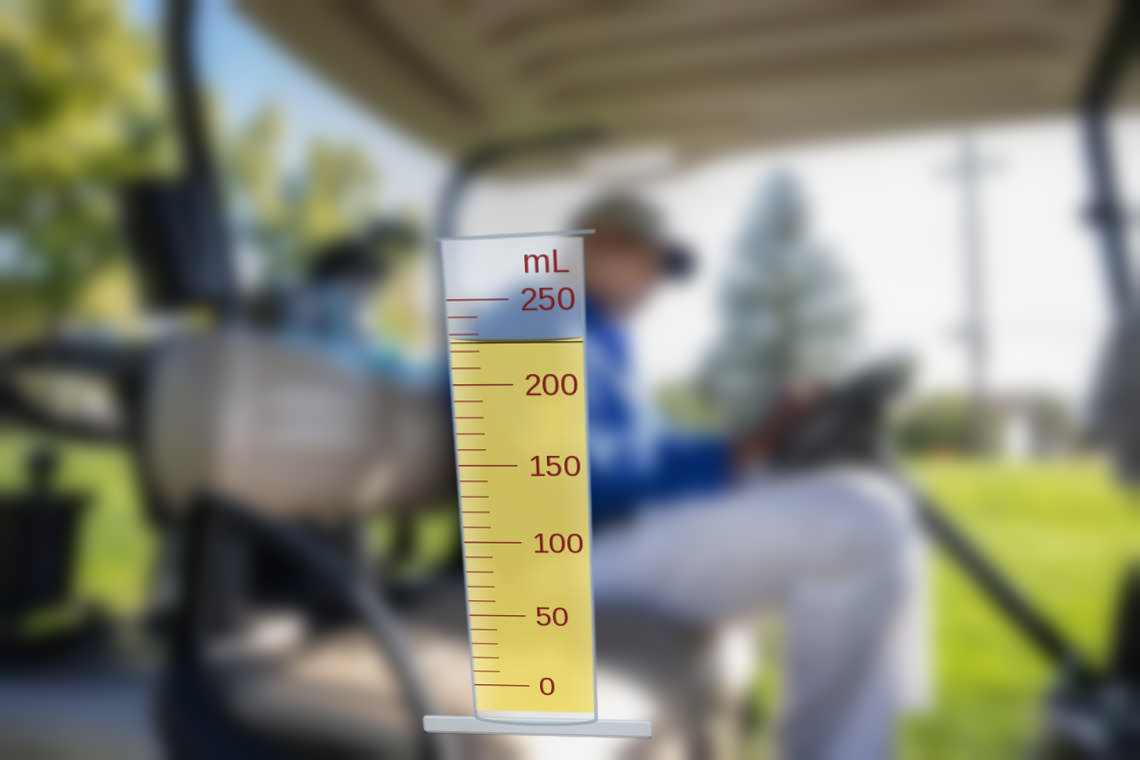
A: 225; mL
